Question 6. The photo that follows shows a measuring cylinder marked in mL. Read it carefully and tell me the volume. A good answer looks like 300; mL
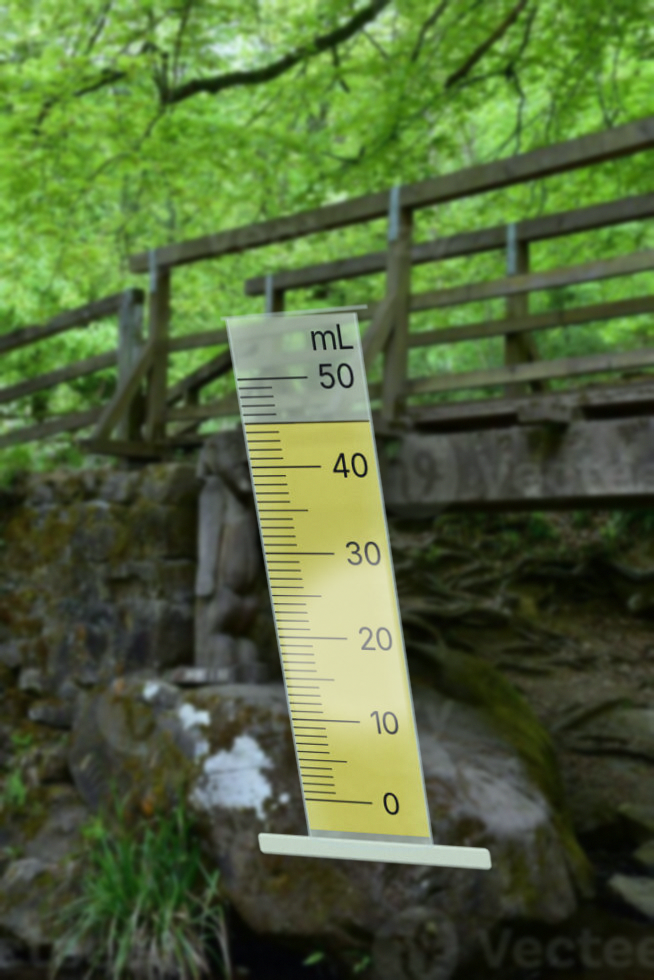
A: 45; mL
